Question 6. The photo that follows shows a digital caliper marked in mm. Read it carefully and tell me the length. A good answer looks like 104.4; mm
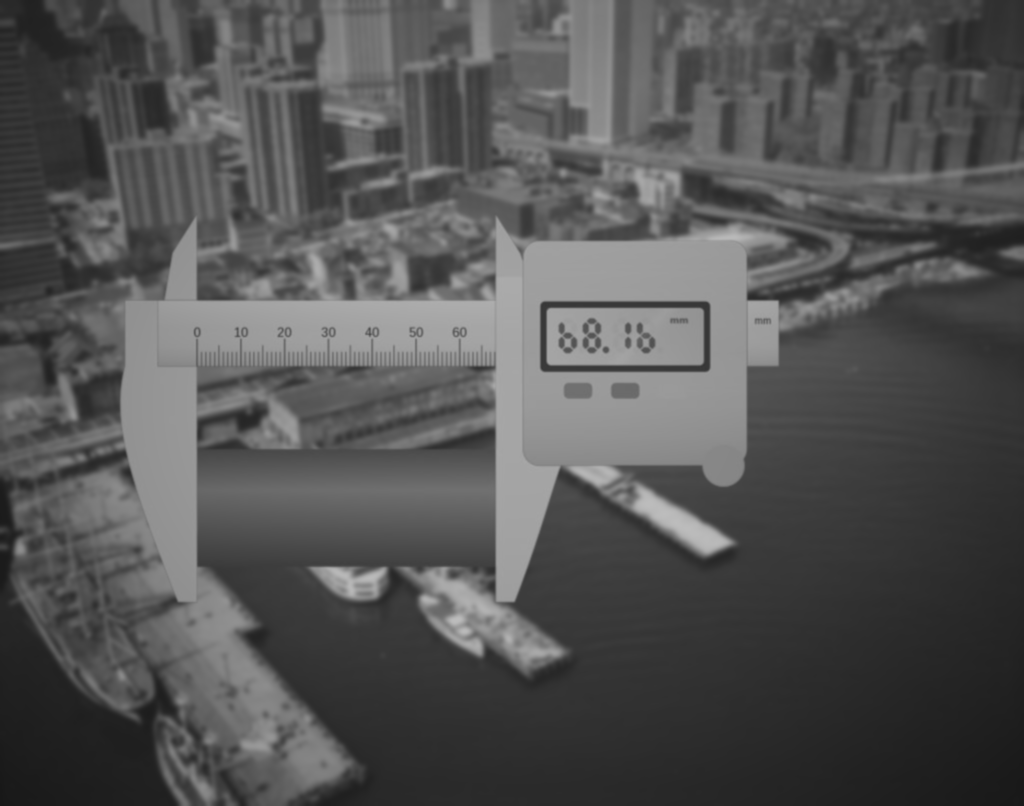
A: 68.16; mm
